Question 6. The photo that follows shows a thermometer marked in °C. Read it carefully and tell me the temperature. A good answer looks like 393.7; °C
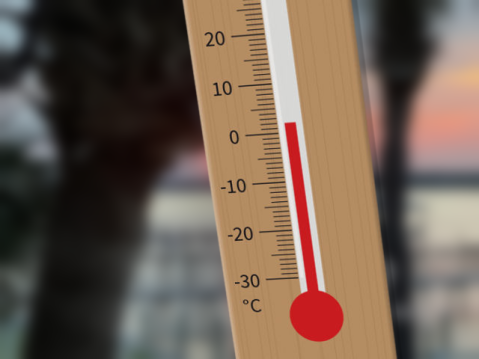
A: 2; °C
